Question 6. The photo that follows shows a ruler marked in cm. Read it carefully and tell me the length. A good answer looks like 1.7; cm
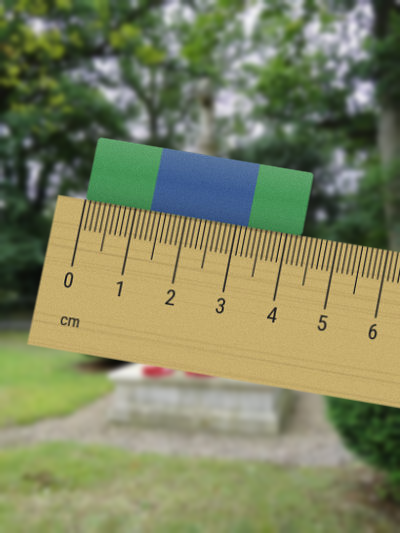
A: 4.3; cm
